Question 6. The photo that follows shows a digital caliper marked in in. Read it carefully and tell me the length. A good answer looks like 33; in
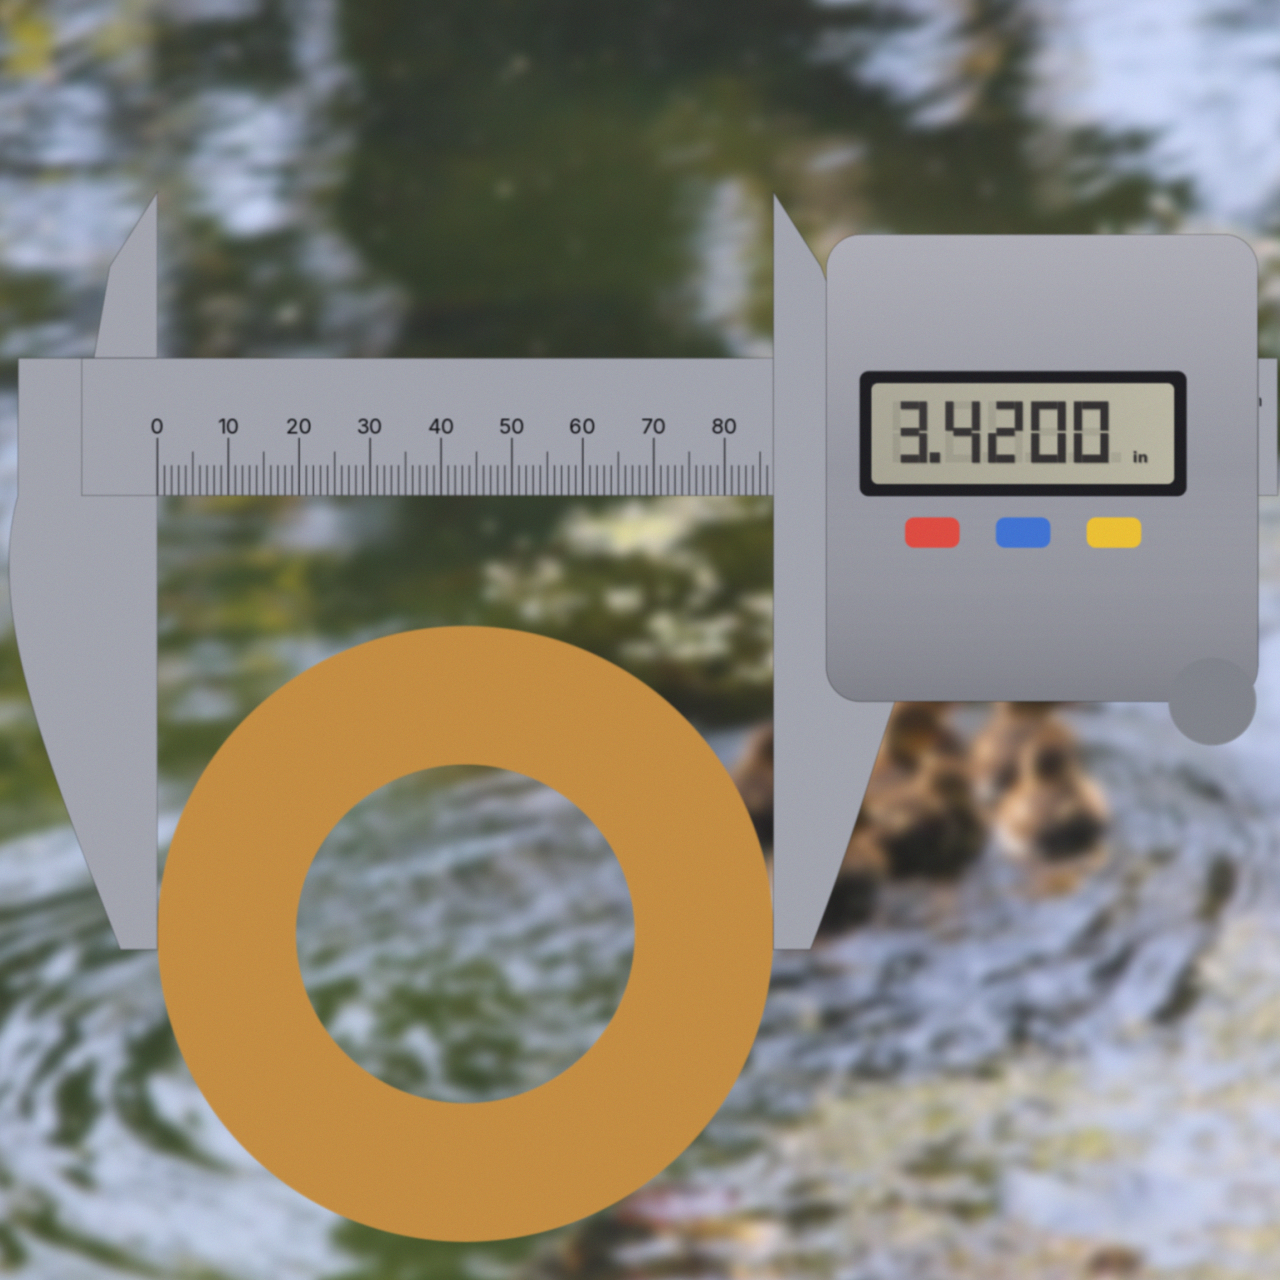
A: 3.4200; in
